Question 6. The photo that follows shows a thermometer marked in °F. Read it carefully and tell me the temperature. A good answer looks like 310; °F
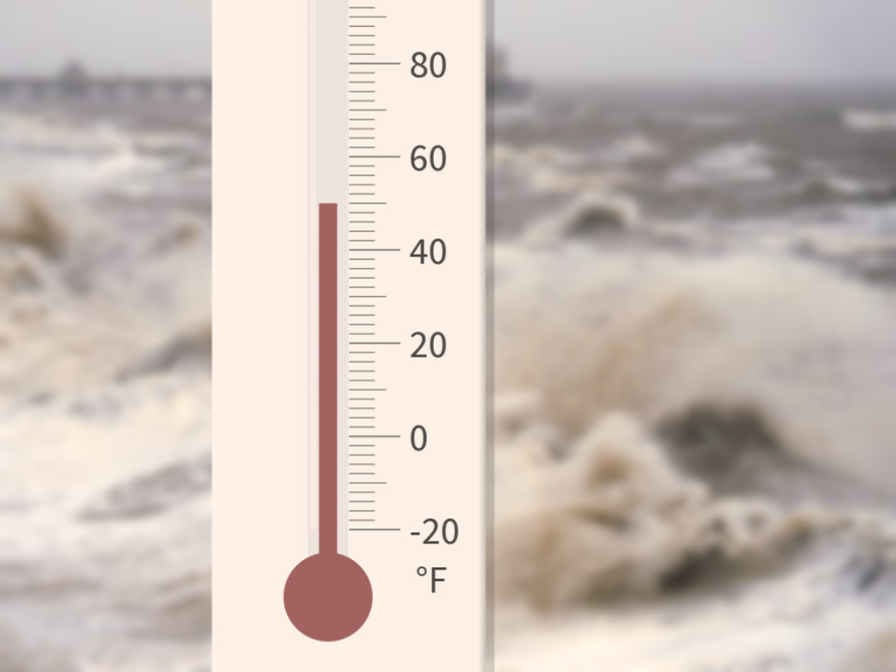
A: 50; °F
